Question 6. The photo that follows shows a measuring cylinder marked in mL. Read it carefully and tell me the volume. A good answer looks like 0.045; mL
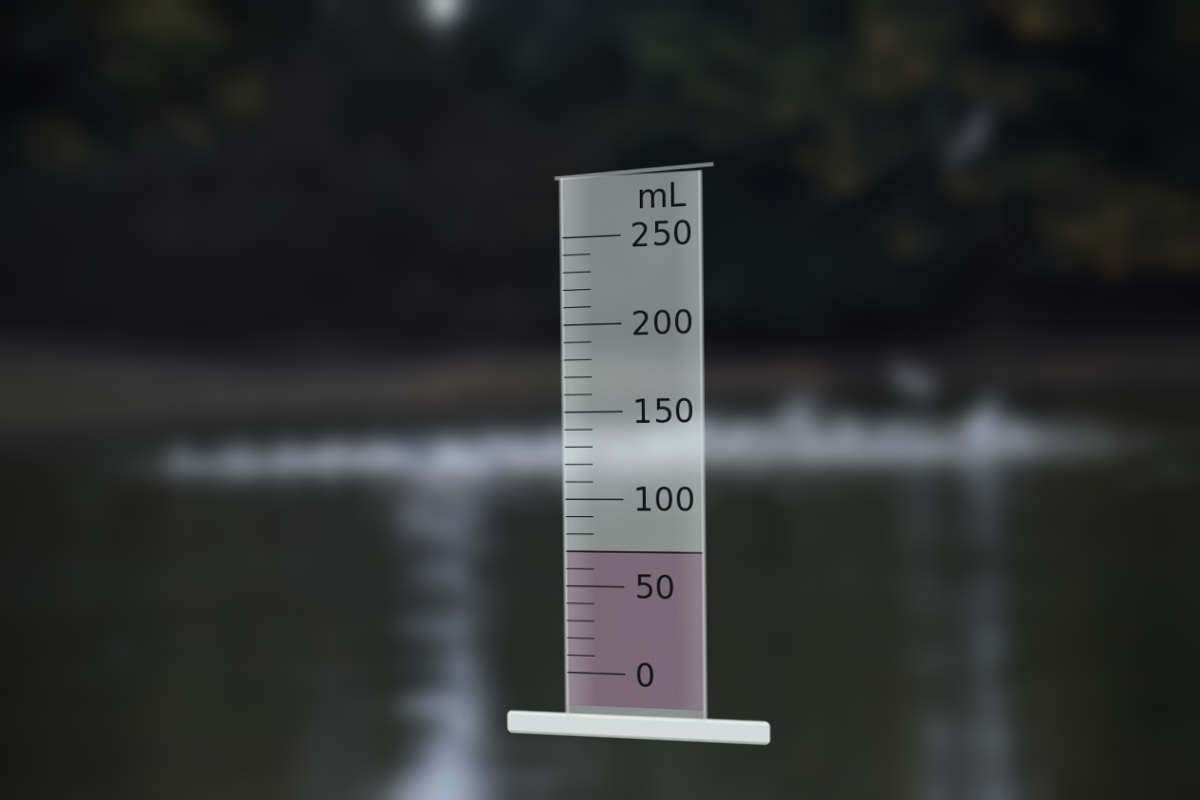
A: 70; mL
